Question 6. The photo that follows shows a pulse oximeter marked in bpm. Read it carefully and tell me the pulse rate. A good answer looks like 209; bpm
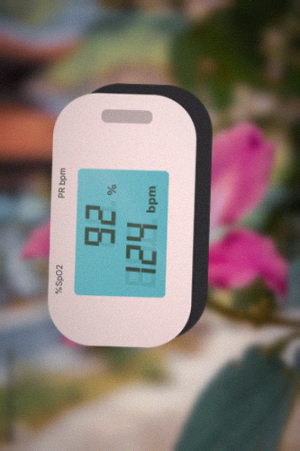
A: 124; bpm
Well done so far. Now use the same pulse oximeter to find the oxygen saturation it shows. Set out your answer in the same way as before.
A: 92; %
